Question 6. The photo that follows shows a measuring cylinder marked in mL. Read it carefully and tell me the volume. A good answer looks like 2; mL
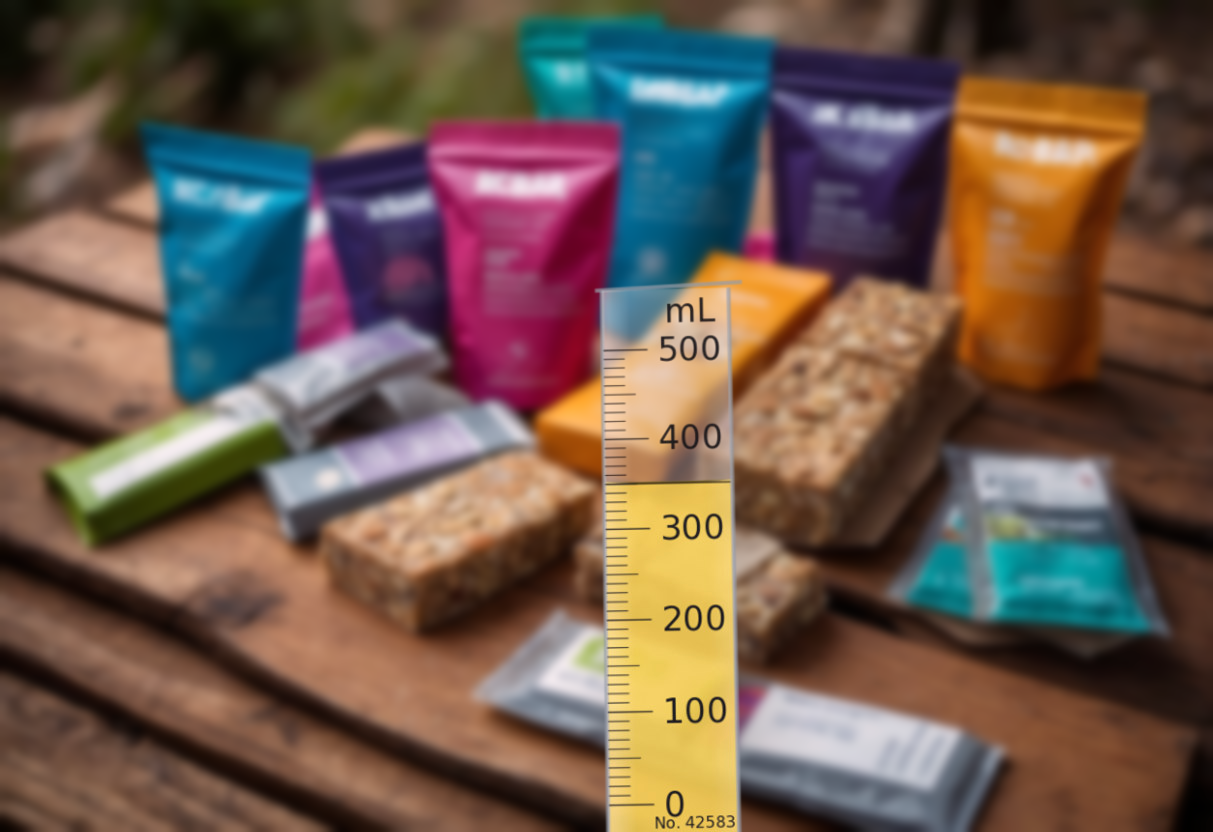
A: 350; mL
